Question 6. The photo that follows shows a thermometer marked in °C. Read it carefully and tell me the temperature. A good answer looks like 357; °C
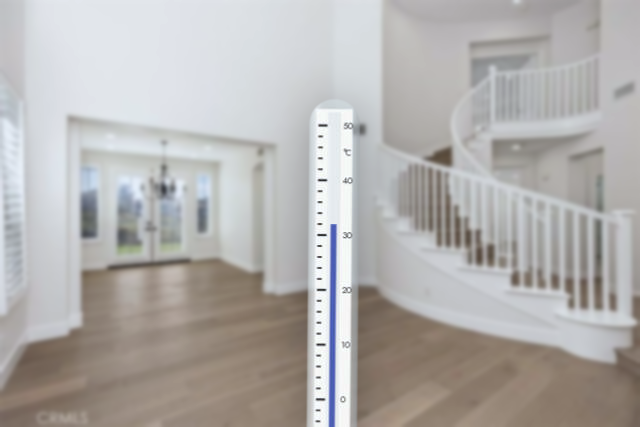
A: 32; °C
